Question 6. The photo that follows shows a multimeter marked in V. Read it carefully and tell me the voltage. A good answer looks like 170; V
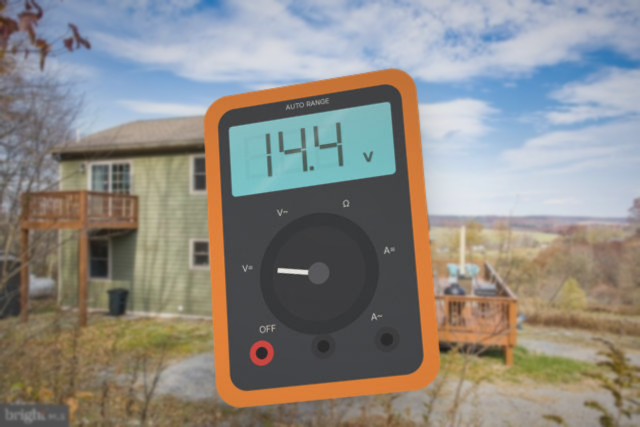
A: 14.4; V
